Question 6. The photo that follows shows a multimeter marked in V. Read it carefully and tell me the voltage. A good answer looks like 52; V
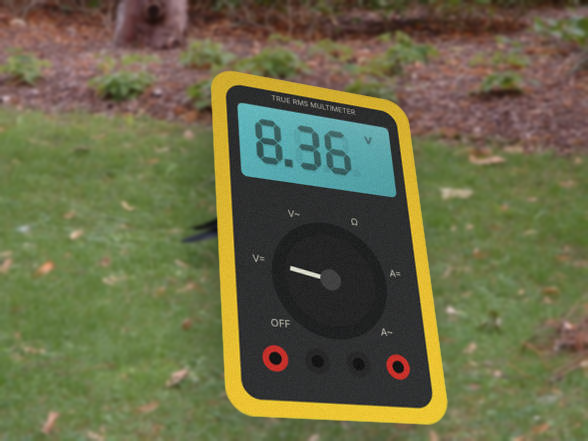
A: 8.36; V
